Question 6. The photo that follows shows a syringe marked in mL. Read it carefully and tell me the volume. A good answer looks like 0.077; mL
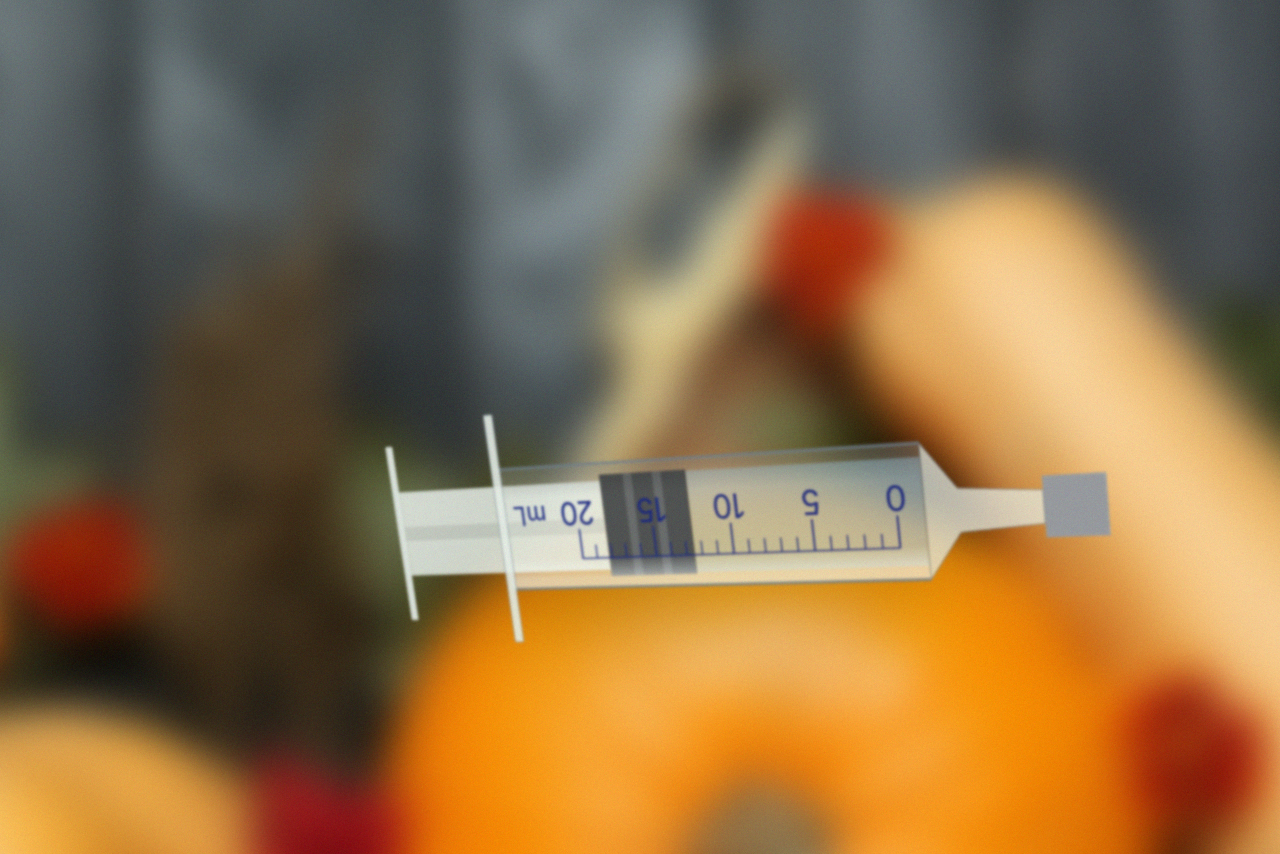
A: 12.5; mL
